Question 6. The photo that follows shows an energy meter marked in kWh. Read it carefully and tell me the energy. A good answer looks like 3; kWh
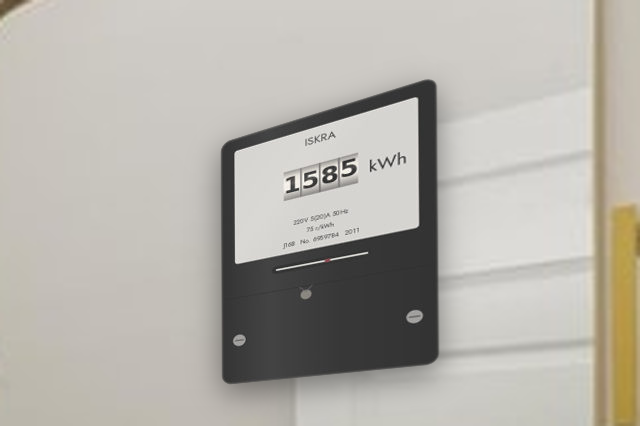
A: 1585; kWh
